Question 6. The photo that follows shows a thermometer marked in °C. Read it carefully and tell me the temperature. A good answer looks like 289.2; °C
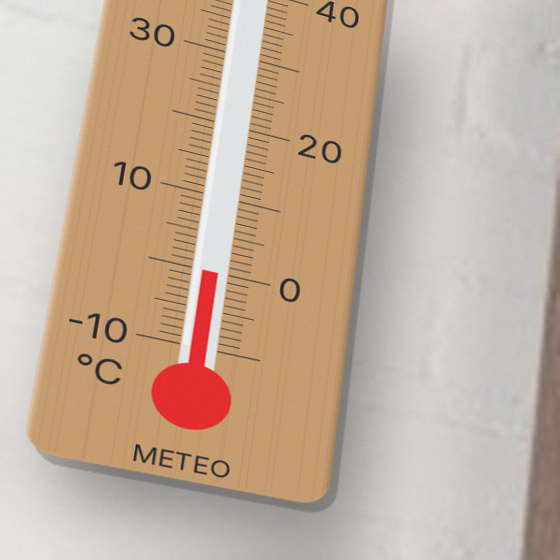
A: 0; °C
